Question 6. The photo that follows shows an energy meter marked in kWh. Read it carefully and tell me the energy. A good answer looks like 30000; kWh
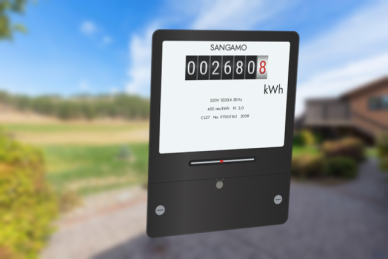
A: 2680.8; kWh
